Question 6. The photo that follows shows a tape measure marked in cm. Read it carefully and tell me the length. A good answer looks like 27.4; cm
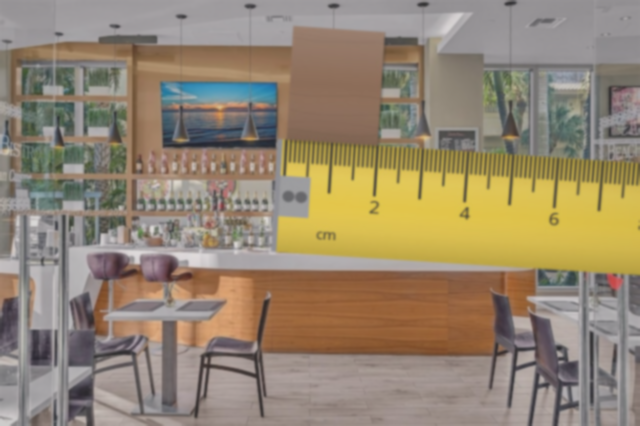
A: 2; cm
